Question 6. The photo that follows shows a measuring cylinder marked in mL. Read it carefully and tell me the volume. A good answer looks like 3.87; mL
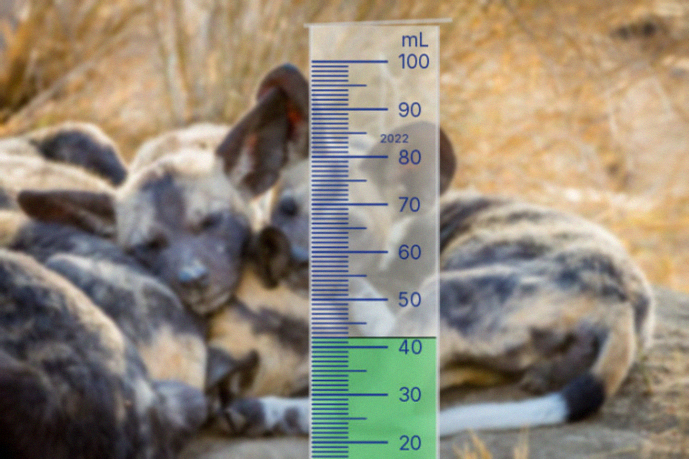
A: 42; mL
